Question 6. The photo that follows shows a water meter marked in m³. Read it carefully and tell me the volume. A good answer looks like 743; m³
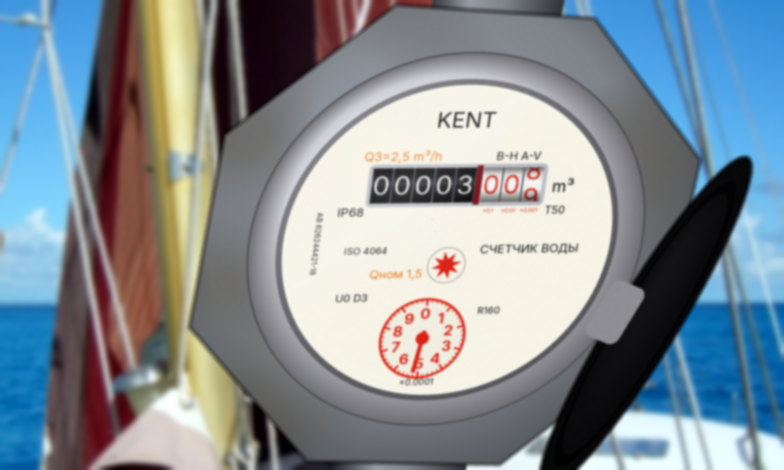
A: 3.0085; m³
